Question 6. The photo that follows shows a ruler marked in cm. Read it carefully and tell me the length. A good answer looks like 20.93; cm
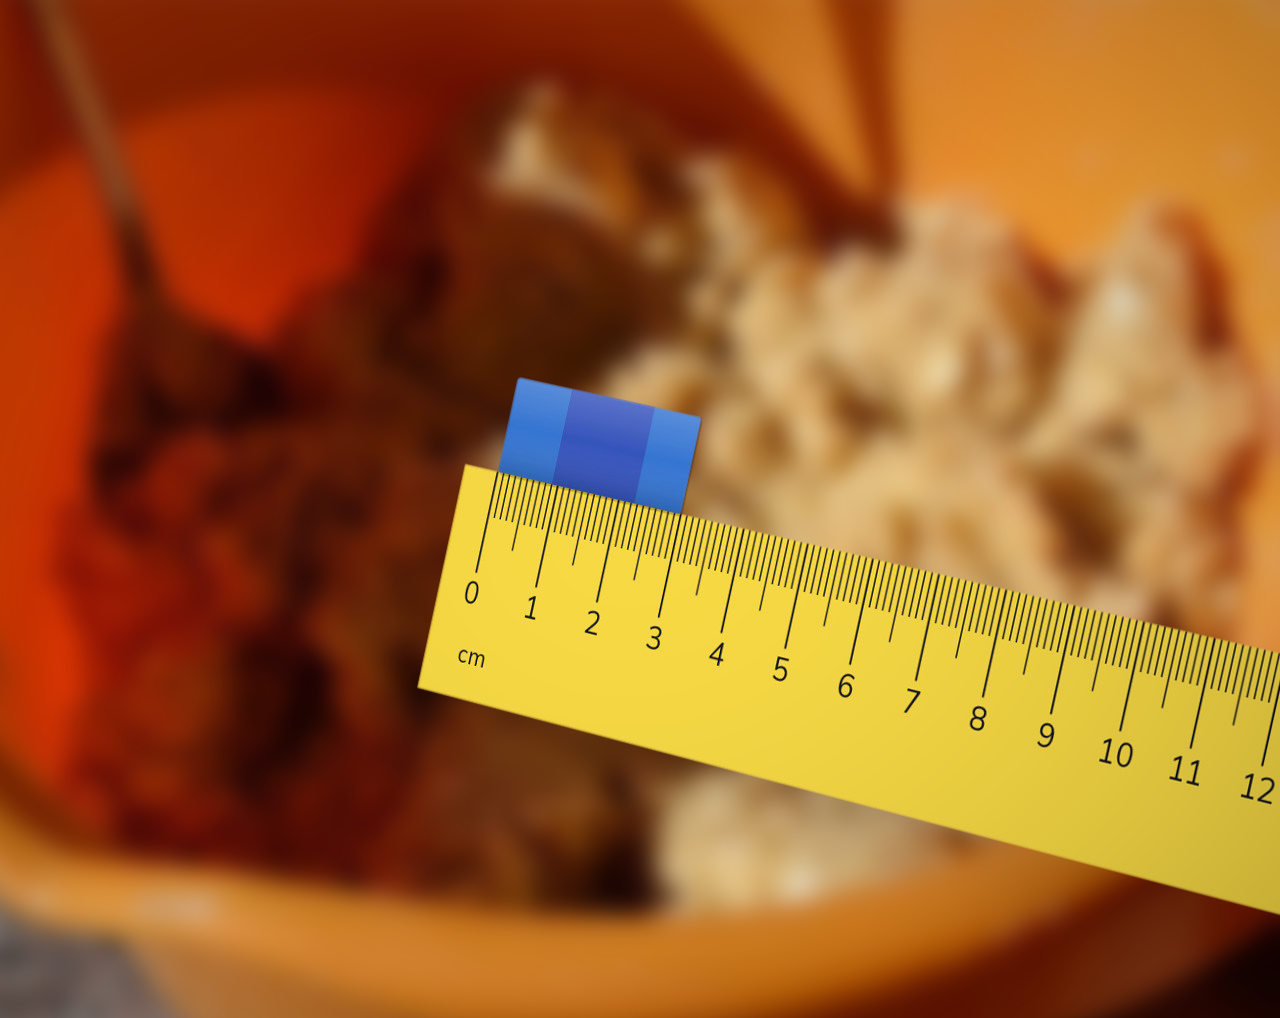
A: 3; cm
